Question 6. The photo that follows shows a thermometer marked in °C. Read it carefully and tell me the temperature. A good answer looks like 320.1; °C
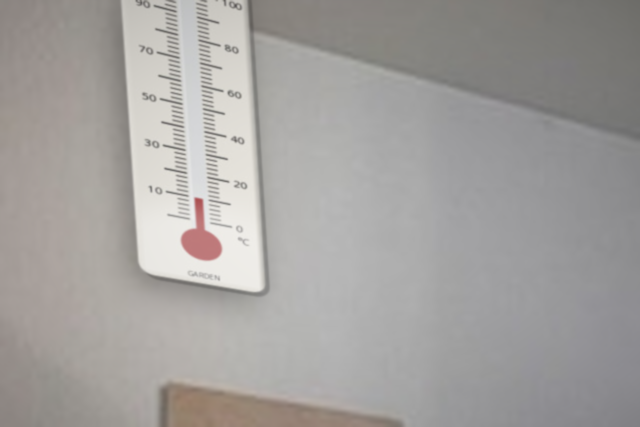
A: 10; °C
